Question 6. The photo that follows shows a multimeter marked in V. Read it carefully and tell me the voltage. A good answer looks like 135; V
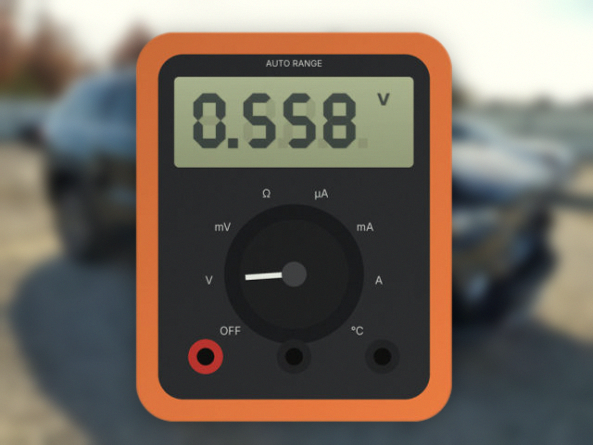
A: 0.558; V
